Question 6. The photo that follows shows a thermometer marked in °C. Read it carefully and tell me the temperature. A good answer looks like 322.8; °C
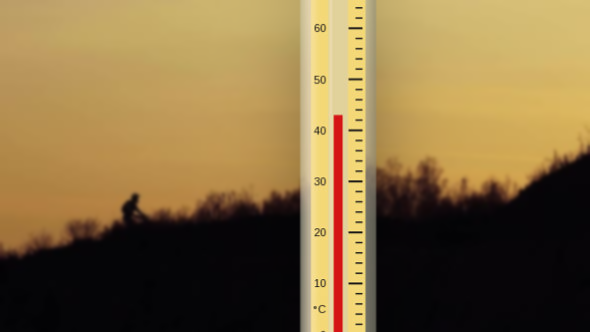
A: 43; °C
